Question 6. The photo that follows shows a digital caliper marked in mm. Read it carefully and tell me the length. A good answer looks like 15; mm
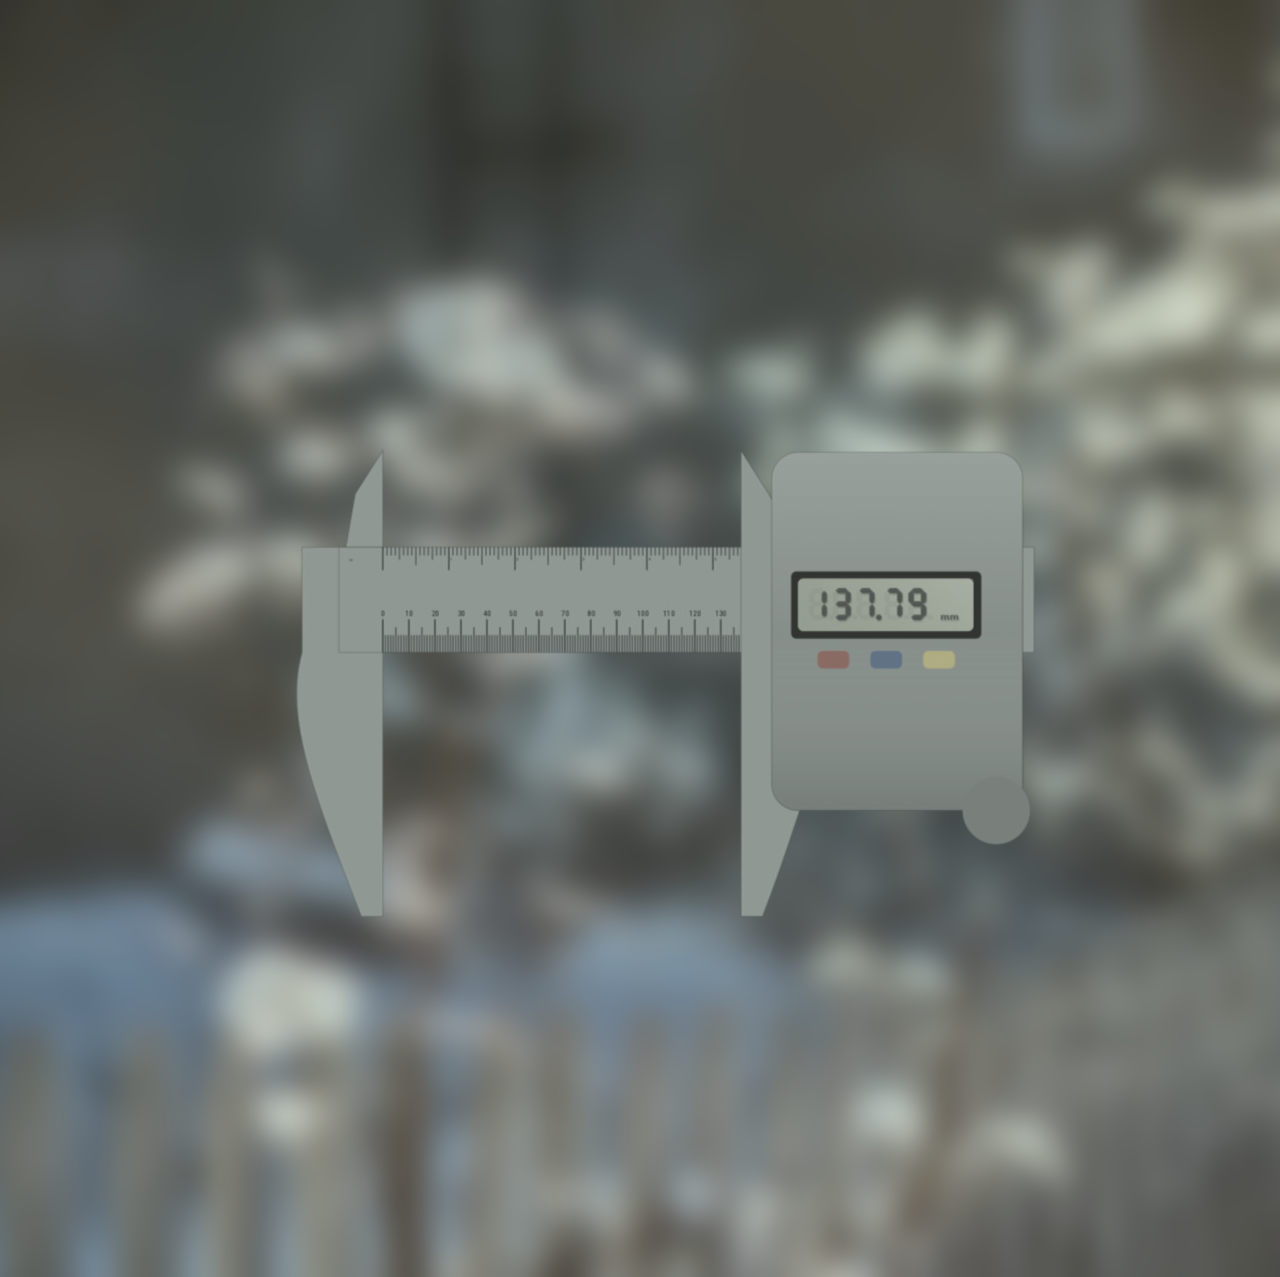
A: 137.79; mm
